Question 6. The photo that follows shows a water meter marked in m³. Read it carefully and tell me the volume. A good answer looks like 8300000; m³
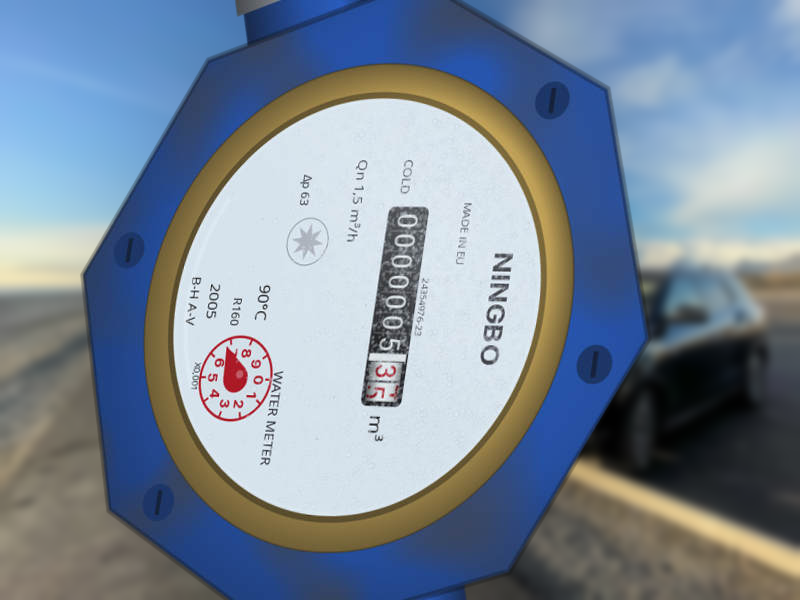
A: 5.346; m³
